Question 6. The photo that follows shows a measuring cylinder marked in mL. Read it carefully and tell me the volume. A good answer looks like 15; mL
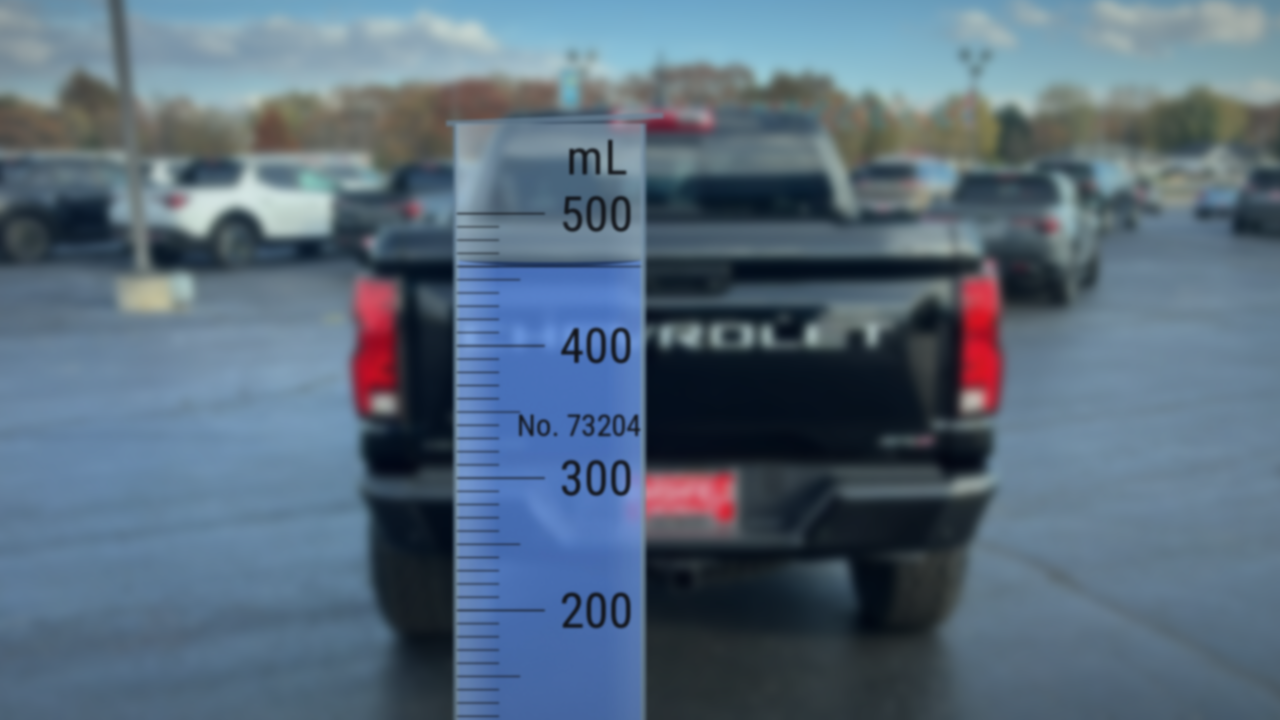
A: 460; mL
